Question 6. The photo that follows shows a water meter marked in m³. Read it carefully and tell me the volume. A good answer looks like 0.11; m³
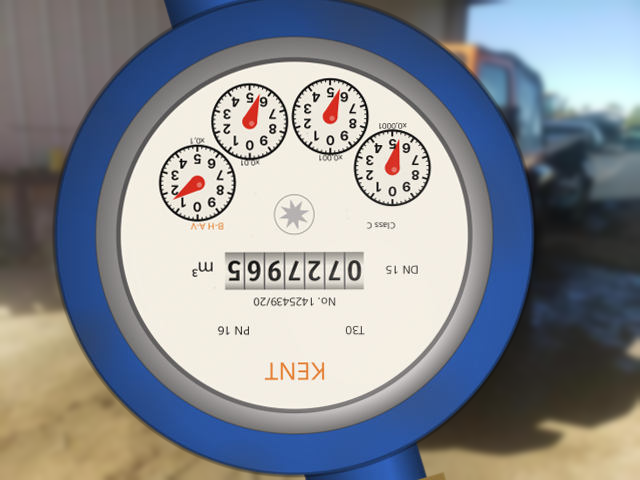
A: 727965.1555; m³
